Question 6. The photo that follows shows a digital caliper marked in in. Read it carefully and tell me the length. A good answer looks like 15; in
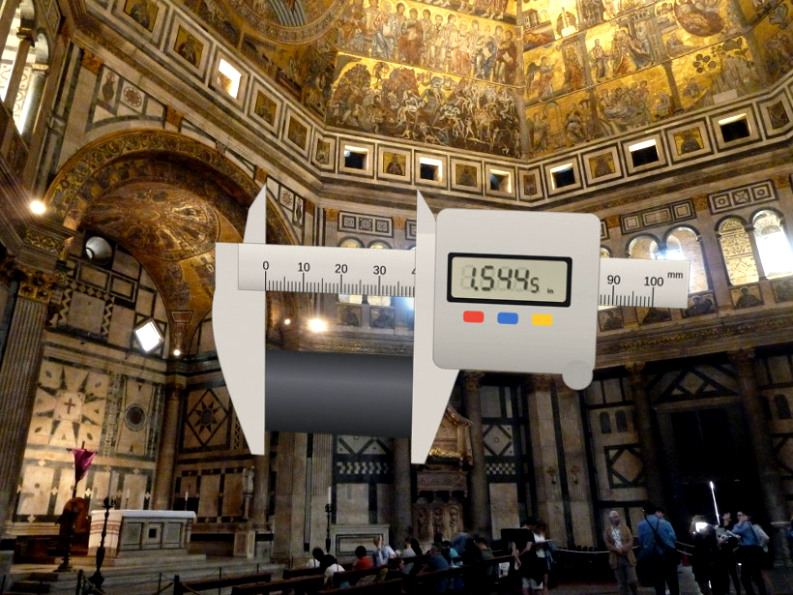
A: 1.5445; in
